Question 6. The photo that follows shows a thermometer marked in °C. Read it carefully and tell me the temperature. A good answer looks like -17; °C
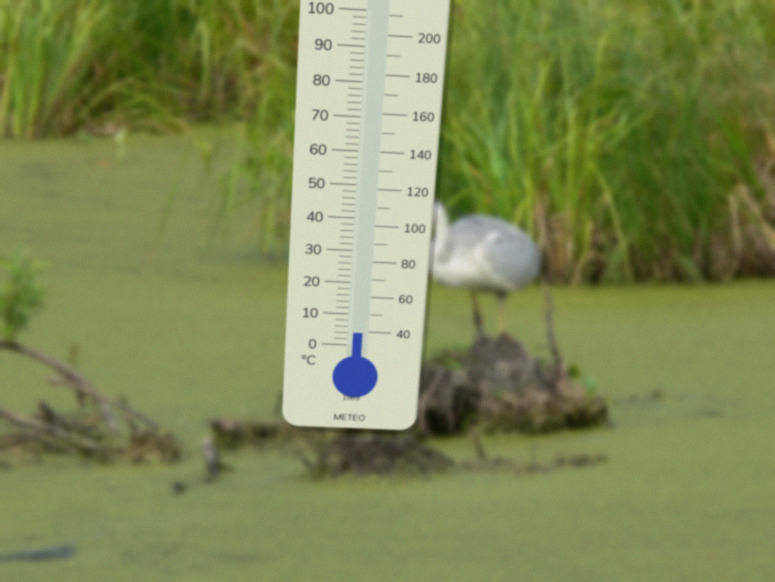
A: 4; °C
